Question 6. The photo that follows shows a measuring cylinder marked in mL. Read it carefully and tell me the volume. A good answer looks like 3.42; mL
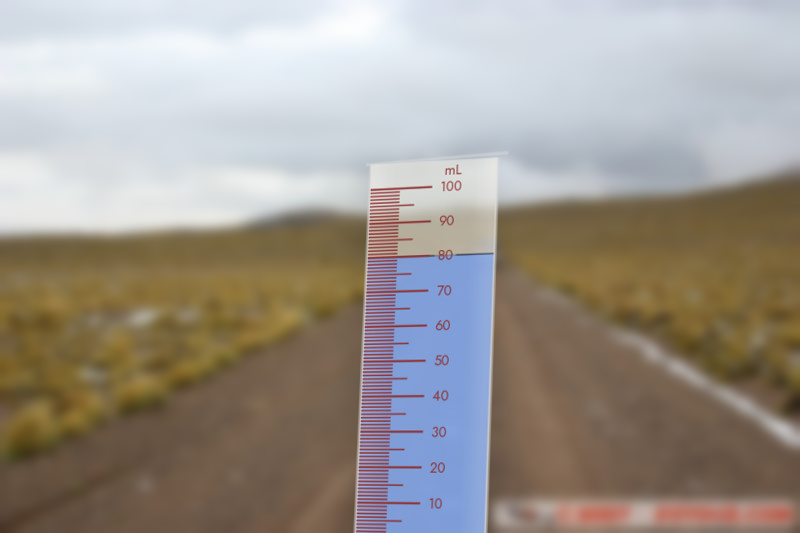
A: 80; mL
